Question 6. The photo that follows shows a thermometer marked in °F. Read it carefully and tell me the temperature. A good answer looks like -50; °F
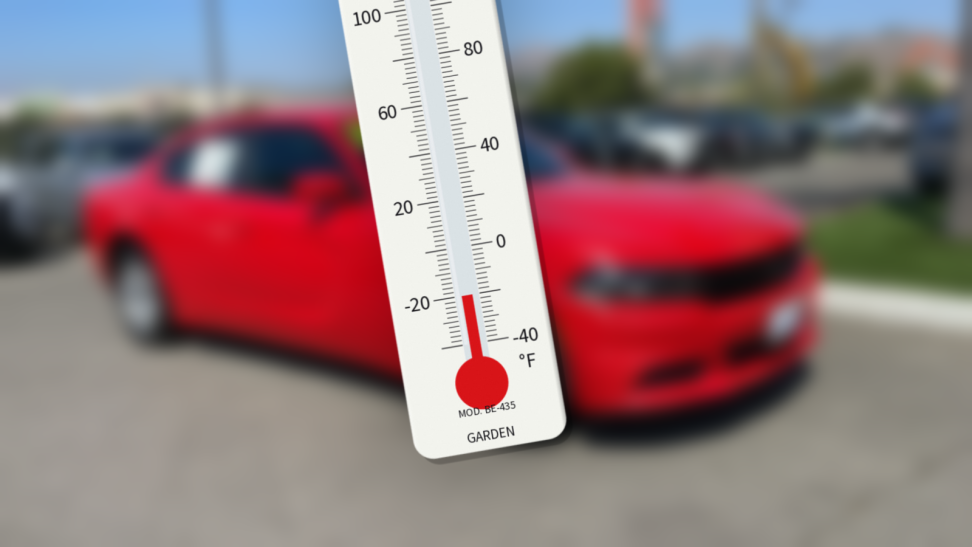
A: -20; °F
